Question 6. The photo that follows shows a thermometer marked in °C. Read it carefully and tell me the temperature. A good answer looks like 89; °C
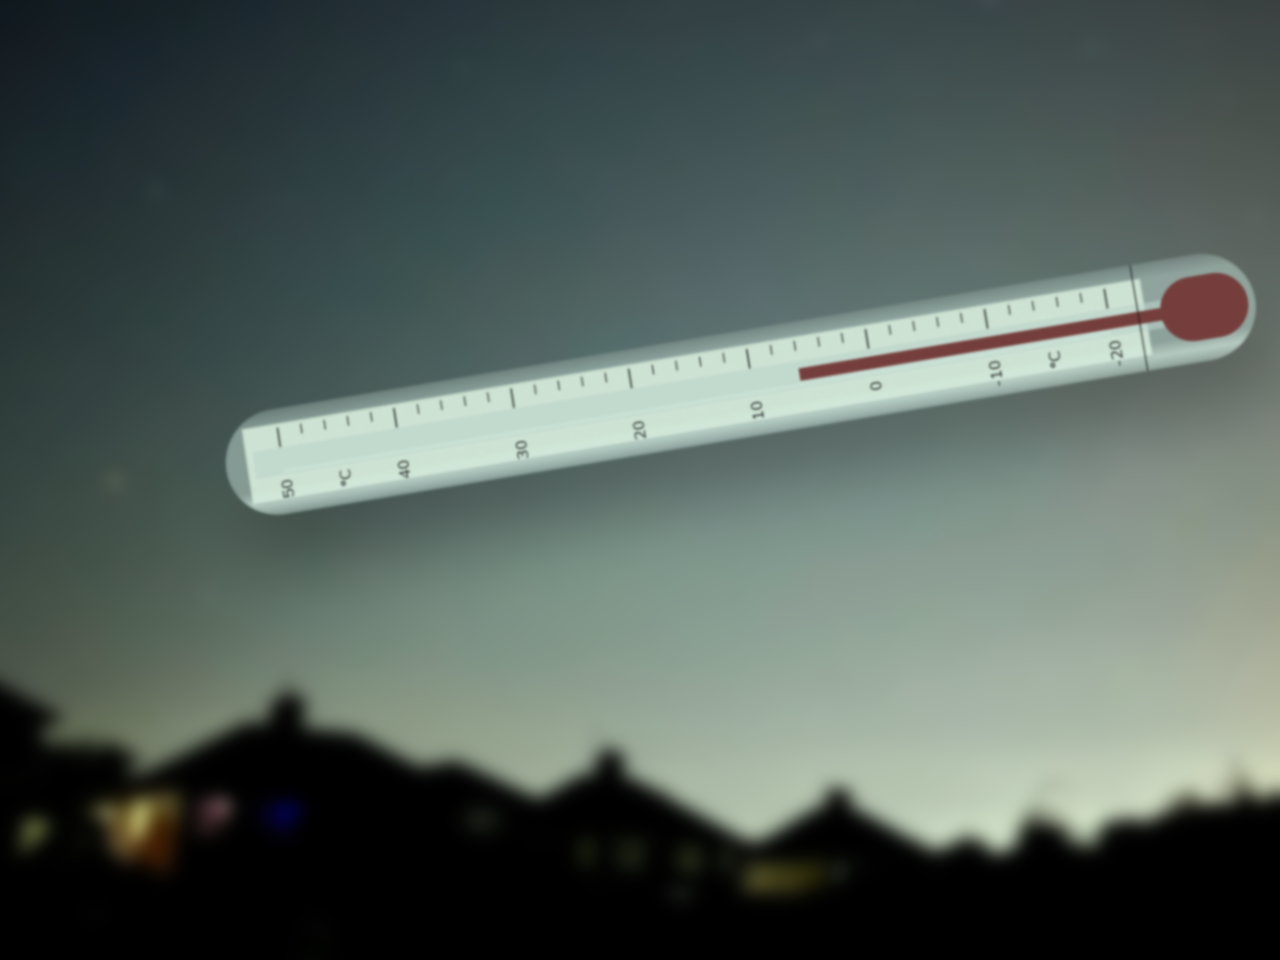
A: 6; °C
